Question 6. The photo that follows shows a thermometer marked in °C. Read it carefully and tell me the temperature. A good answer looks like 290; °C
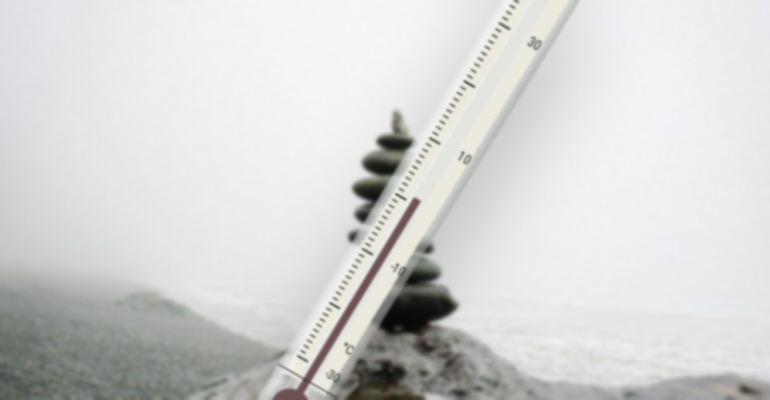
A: 1; °C
